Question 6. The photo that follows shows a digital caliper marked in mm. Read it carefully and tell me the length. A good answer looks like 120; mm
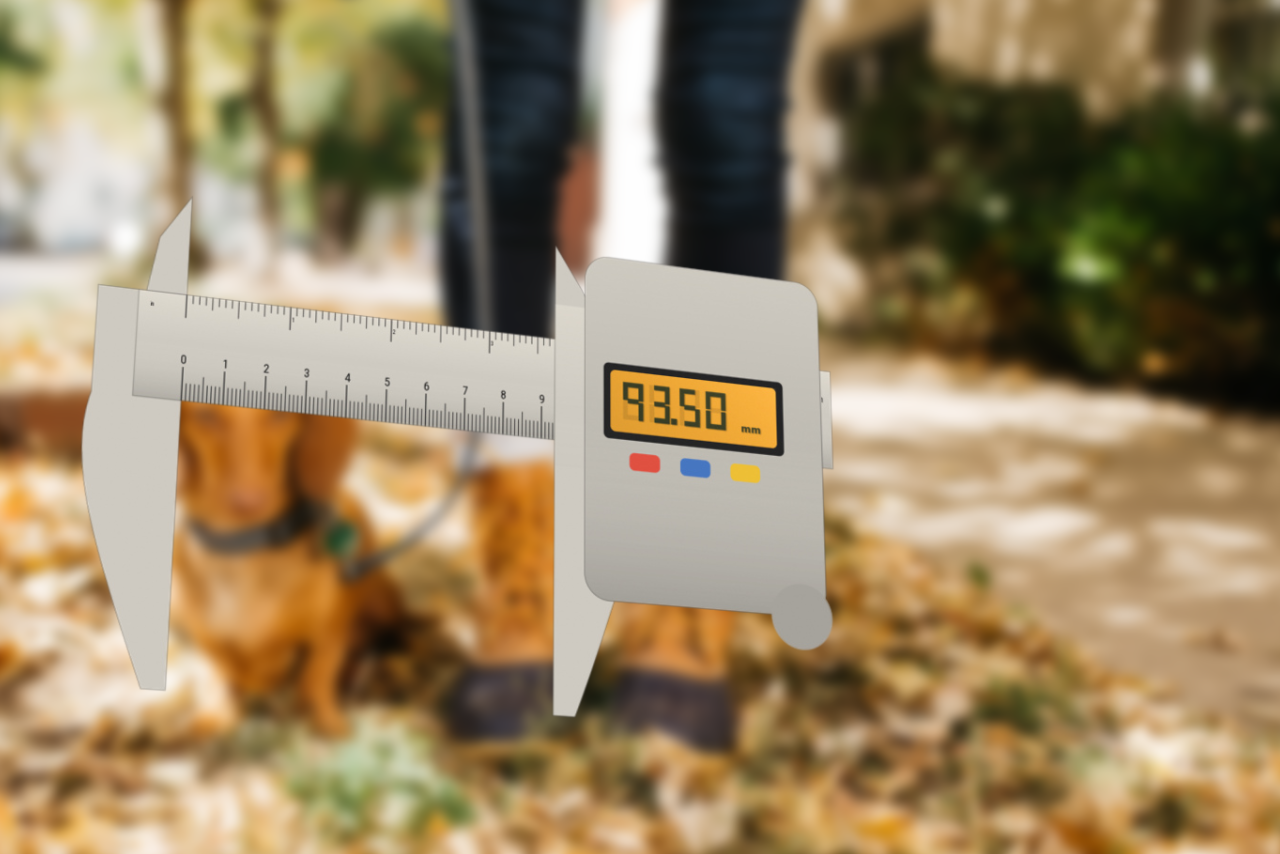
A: 93.50; mm
